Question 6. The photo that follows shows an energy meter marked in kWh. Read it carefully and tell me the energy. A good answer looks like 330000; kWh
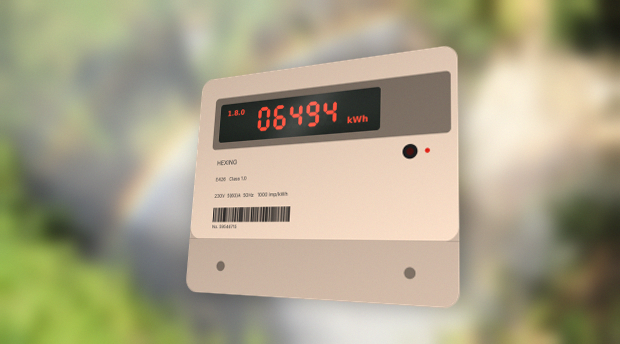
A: 6494; kWh
